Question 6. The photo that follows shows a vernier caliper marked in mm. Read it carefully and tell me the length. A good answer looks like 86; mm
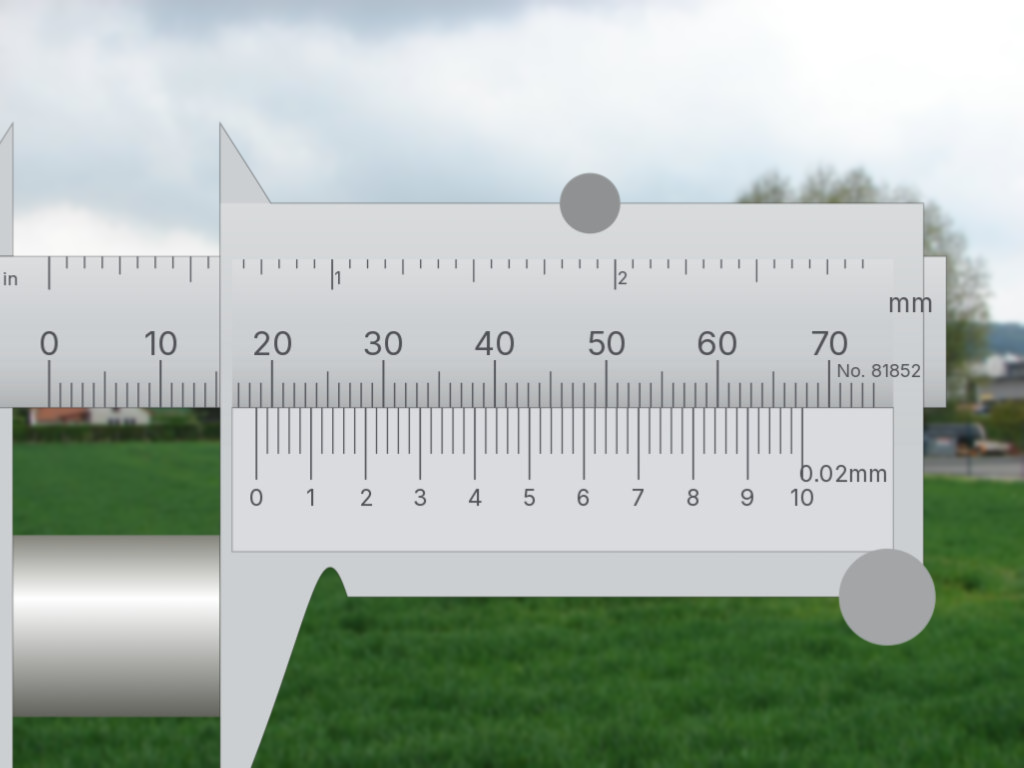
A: 18.6; mm
